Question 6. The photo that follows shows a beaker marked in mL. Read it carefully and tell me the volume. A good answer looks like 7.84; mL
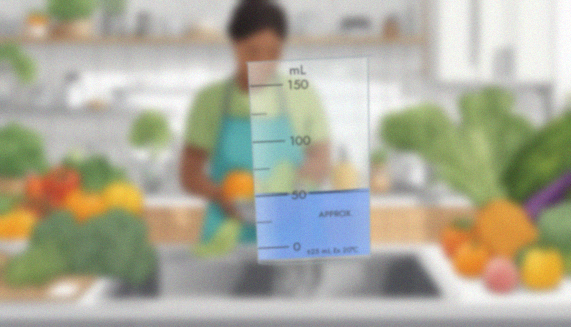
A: 50; mL
